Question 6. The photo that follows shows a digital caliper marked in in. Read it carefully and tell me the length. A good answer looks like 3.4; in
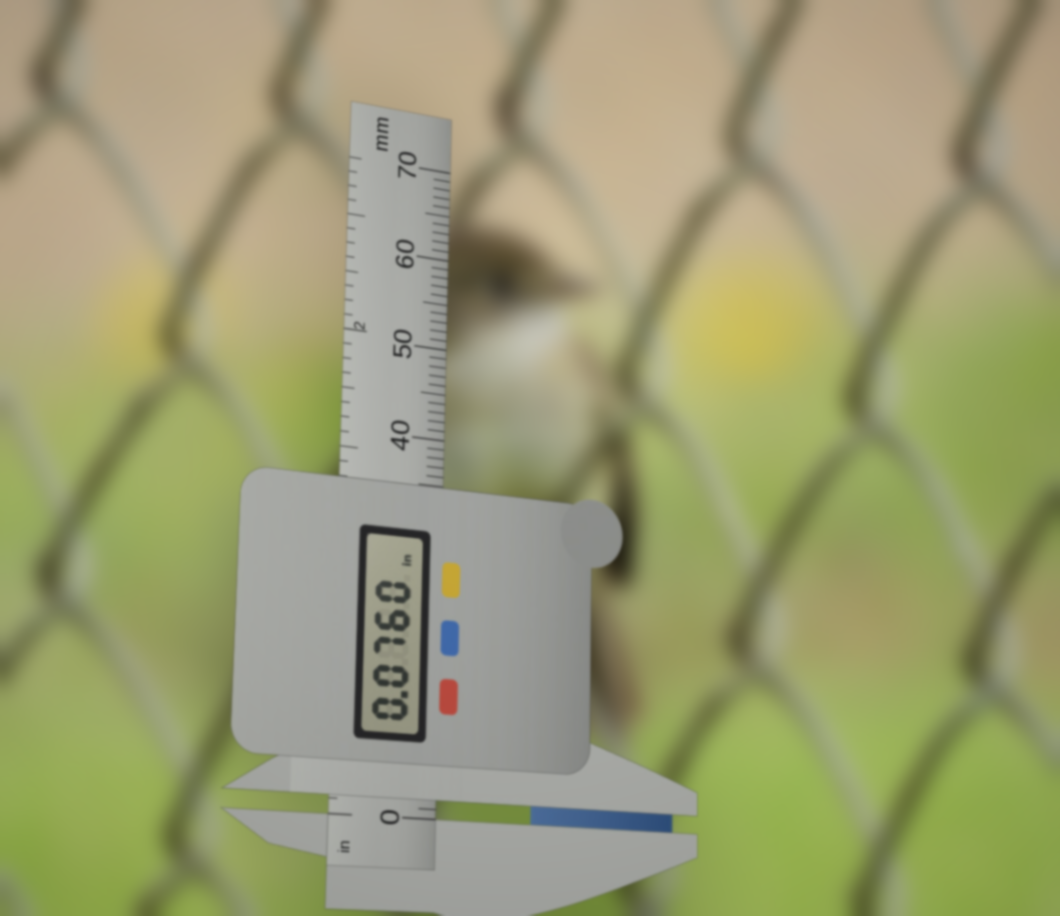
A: 0.0760; in
